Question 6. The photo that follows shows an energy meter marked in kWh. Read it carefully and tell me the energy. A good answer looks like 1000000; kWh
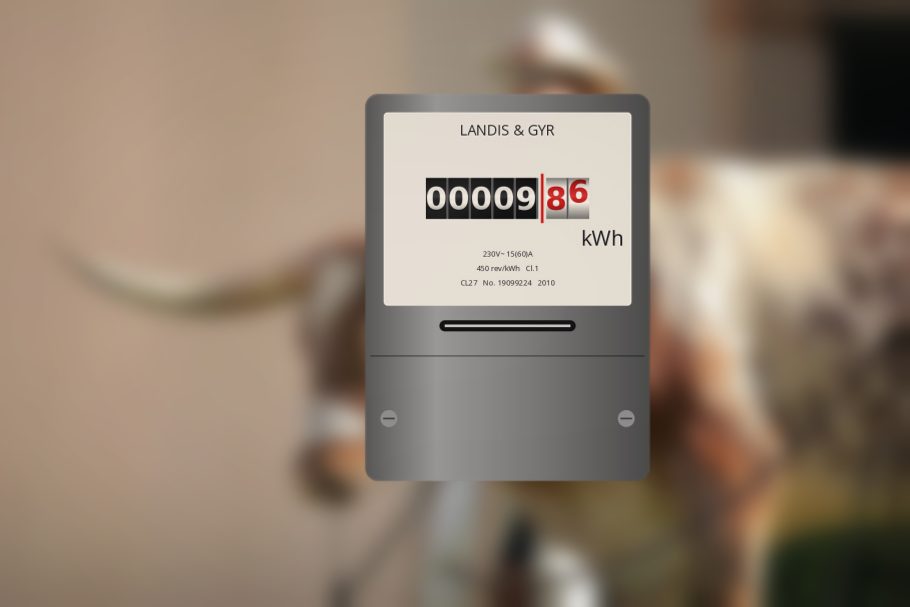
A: 9.86; kWh
